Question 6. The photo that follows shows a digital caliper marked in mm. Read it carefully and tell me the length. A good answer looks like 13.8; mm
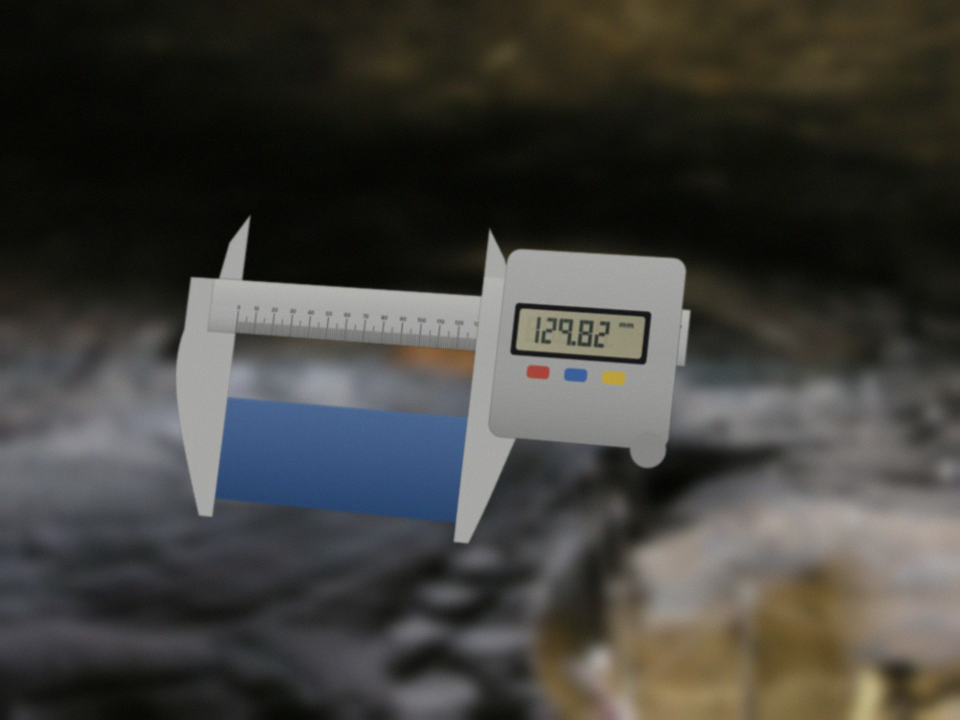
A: 129.82; mm
